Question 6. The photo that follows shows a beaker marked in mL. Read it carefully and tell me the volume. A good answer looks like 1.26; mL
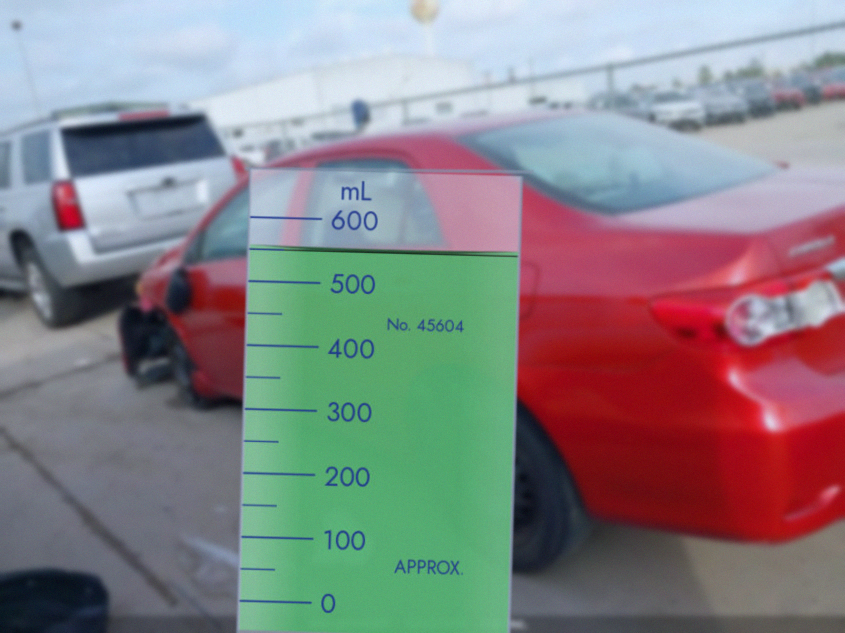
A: 550; mL
